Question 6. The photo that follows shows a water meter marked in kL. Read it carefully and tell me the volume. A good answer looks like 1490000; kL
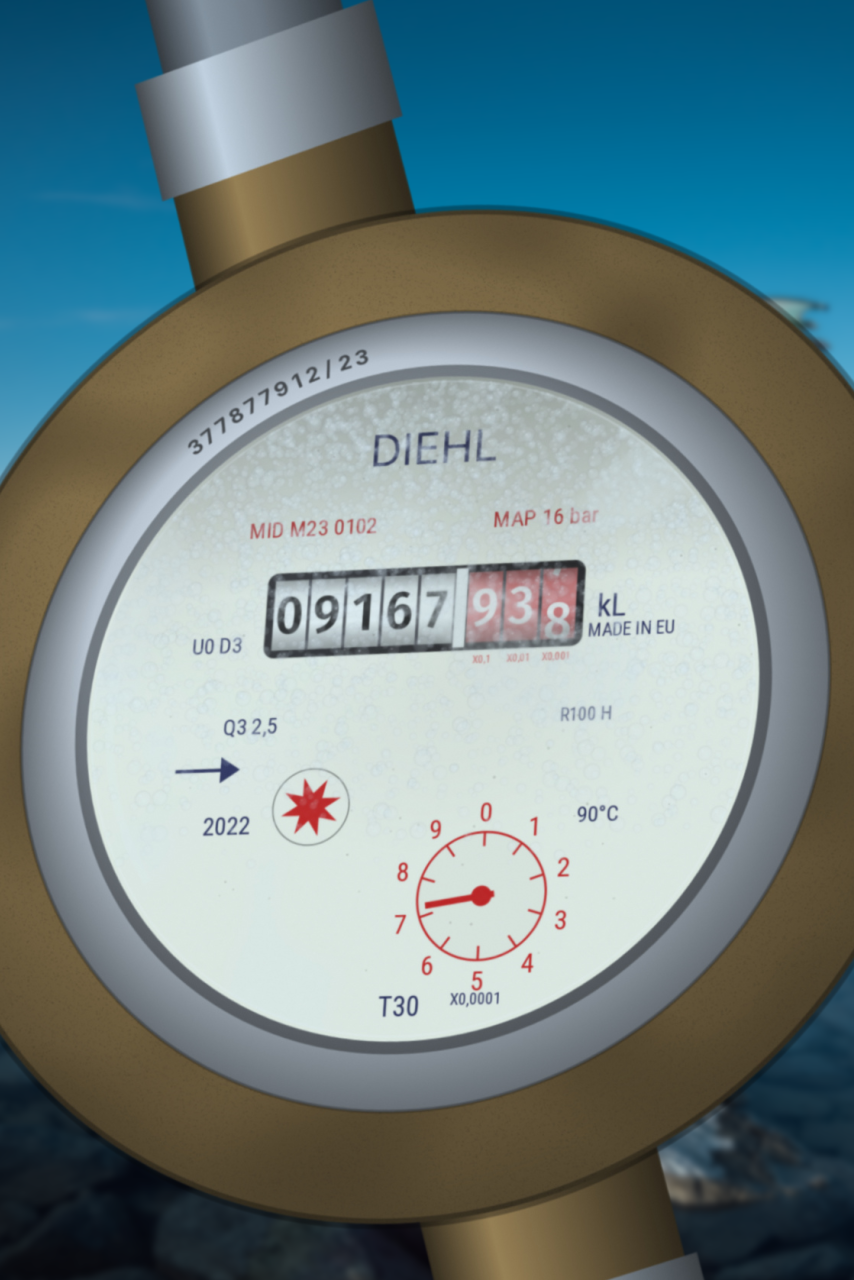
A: 9167.9377; kL
